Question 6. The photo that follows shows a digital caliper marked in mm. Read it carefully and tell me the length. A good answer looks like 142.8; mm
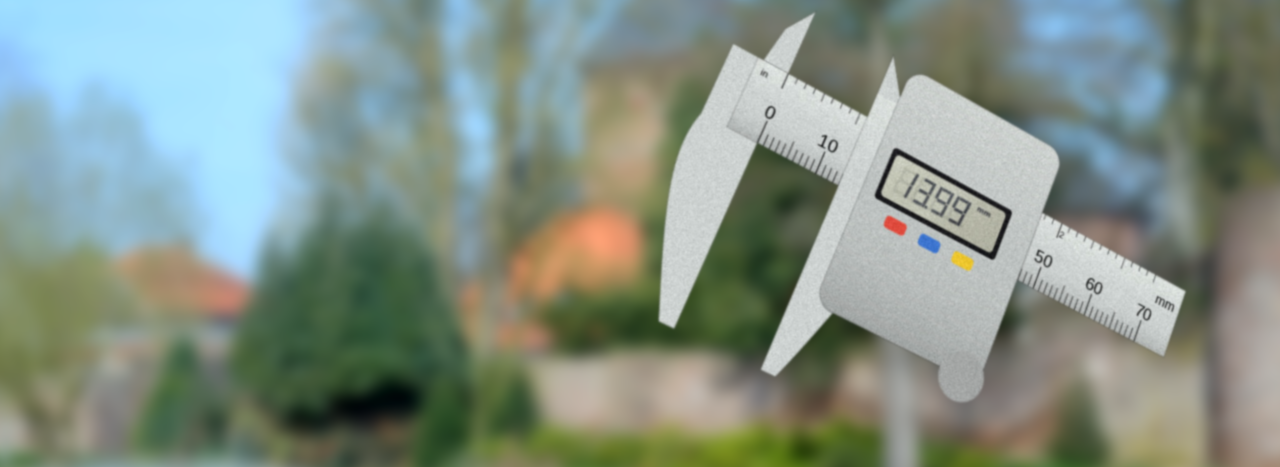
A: 13.99; mm
